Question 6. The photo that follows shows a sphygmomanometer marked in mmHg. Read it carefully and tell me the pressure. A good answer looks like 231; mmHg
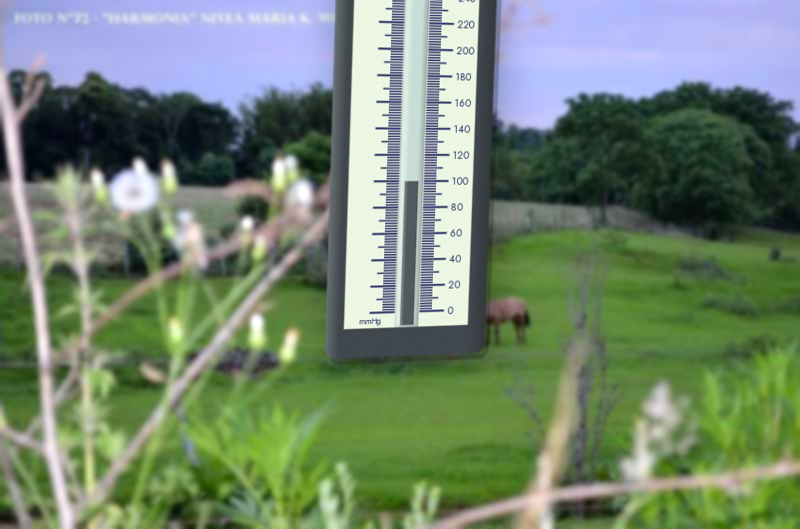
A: 100; mmHg
